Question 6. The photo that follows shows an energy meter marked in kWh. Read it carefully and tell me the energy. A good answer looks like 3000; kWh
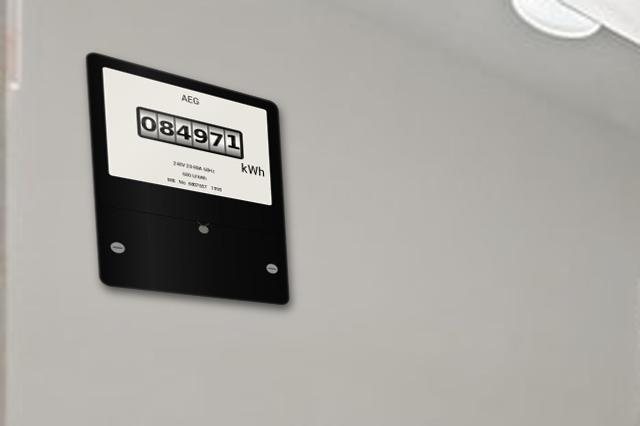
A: 84971; kWh
